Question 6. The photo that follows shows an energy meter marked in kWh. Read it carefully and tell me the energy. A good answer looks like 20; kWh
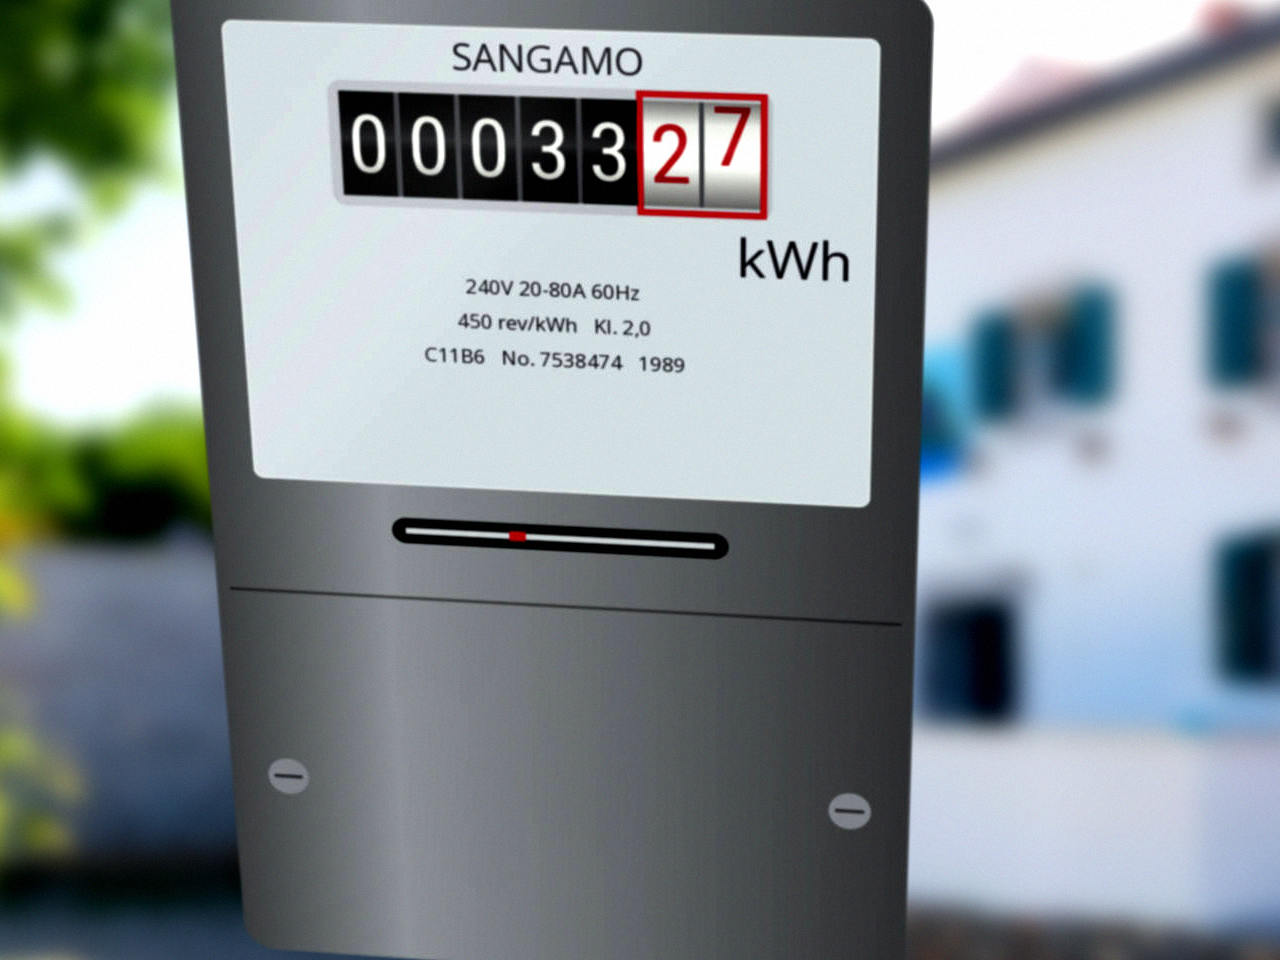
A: 33.27; kWh
